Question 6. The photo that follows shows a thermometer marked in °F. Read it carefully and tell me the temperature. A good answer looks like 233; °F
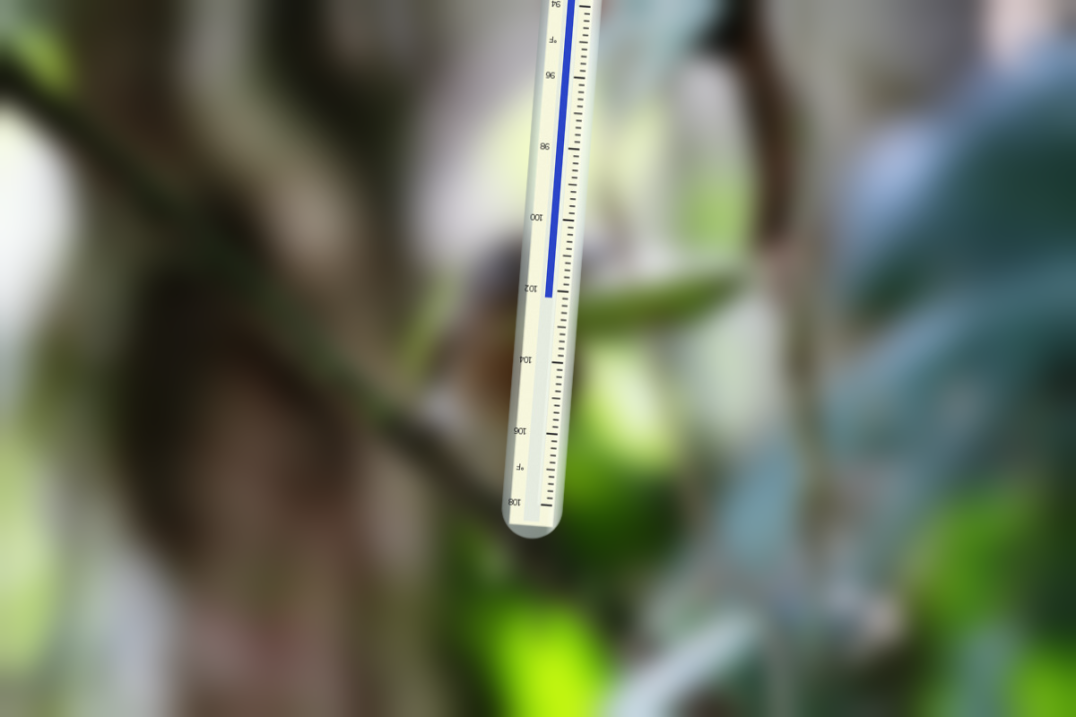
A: 102.2; °F
